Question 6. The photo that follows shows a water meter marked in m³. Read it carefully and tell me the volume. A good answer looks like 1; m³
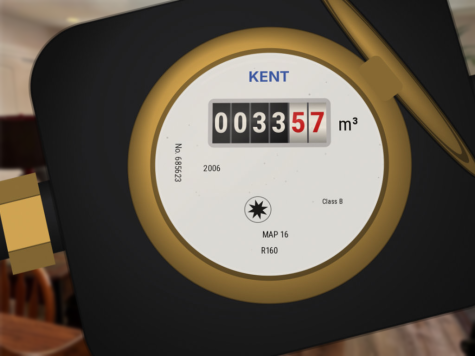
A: 33.57; m³
